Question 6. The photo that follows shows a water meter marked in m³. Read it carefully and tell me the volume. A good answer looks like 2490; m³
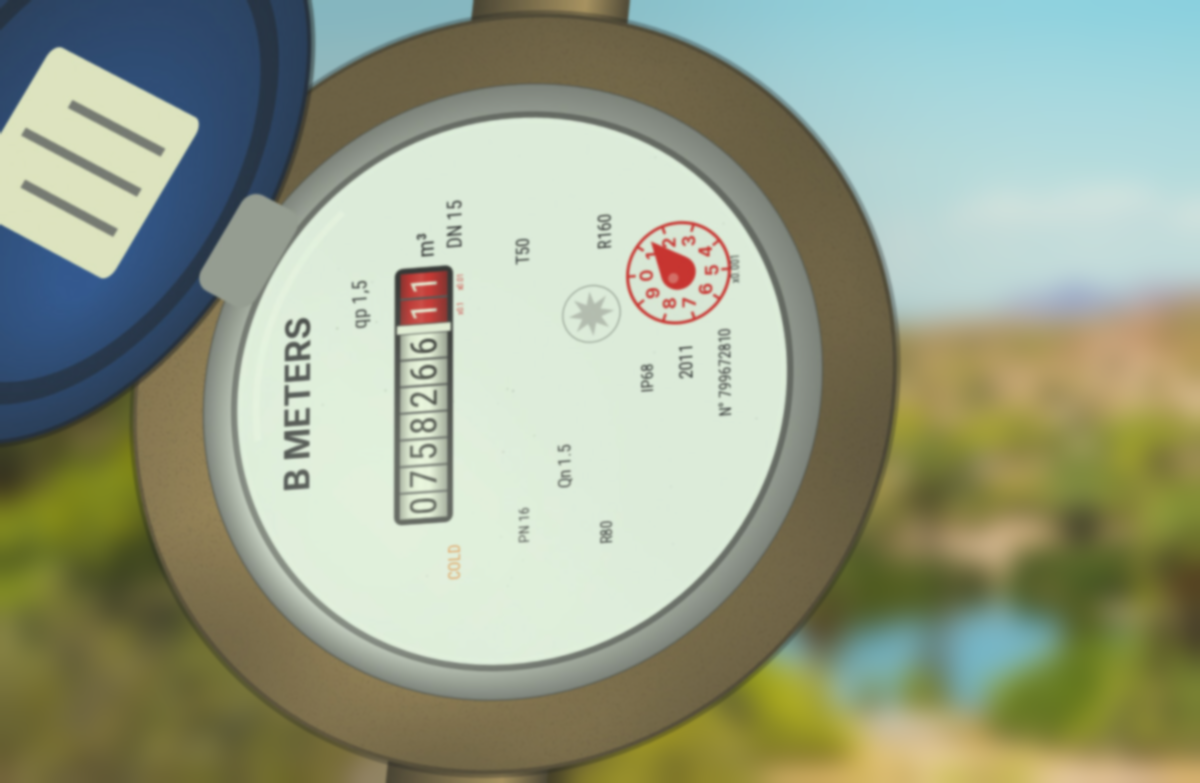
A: 758266.111; m³
